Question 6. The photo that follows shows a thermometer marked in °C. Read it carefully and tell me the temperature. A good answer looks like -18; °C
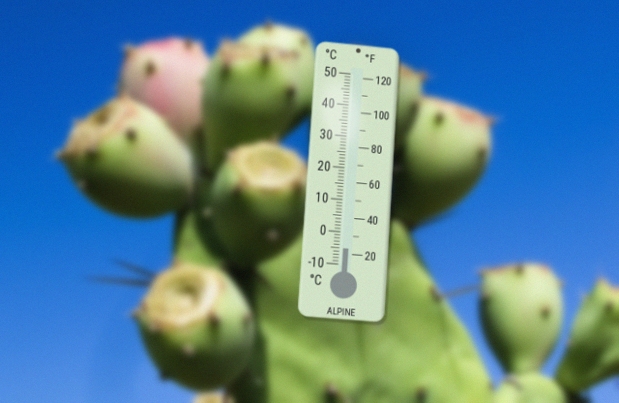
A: -5; °C
